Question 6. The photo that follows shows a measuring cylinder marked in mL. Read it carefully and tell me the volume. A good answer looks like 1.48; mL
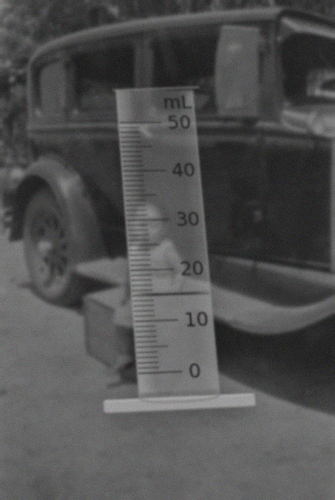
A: 15; mL
